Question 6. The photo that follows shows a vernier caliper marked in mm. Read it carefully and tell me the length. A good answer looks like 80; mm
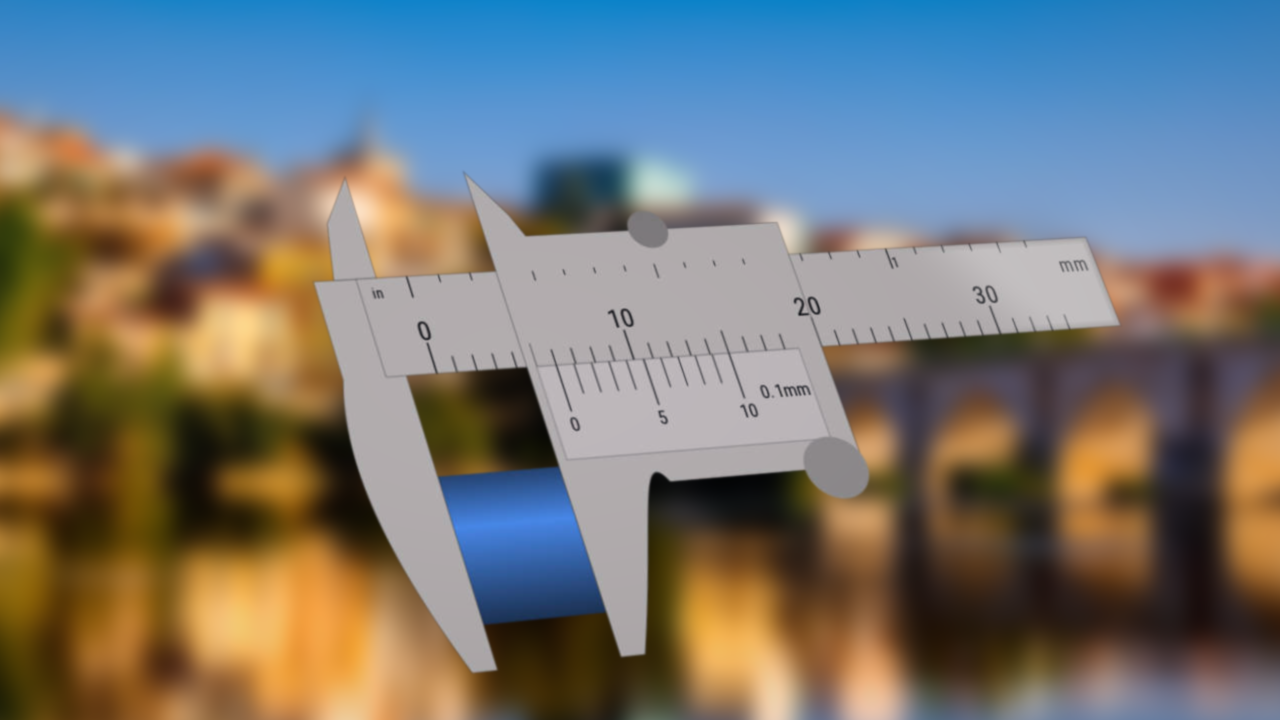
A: 6.0; mm
